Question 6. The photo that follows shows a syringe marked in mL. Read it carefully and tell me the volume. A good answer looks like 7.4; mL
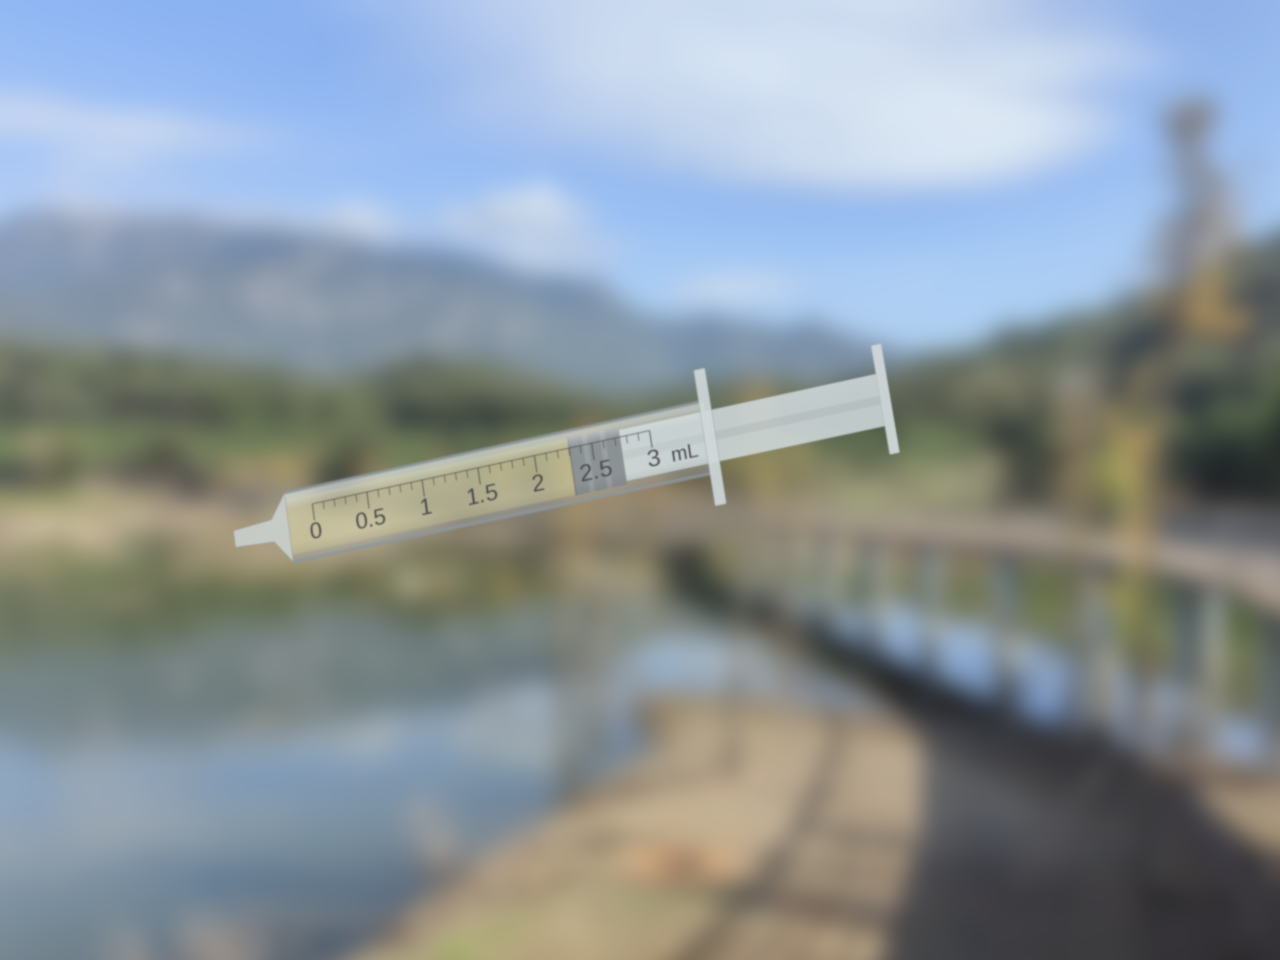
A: 2.3; mL
